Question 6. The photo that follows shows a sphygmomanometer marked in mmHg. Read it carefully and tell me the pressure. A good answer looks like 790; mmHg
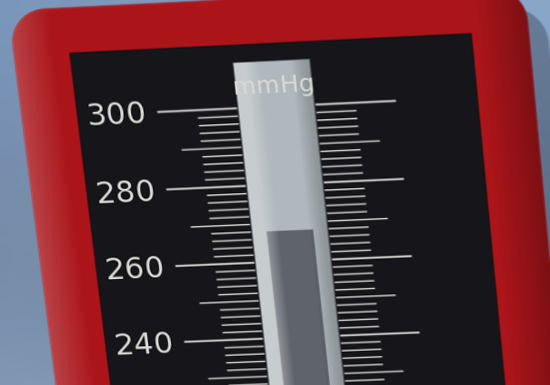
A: 268; mmHg
